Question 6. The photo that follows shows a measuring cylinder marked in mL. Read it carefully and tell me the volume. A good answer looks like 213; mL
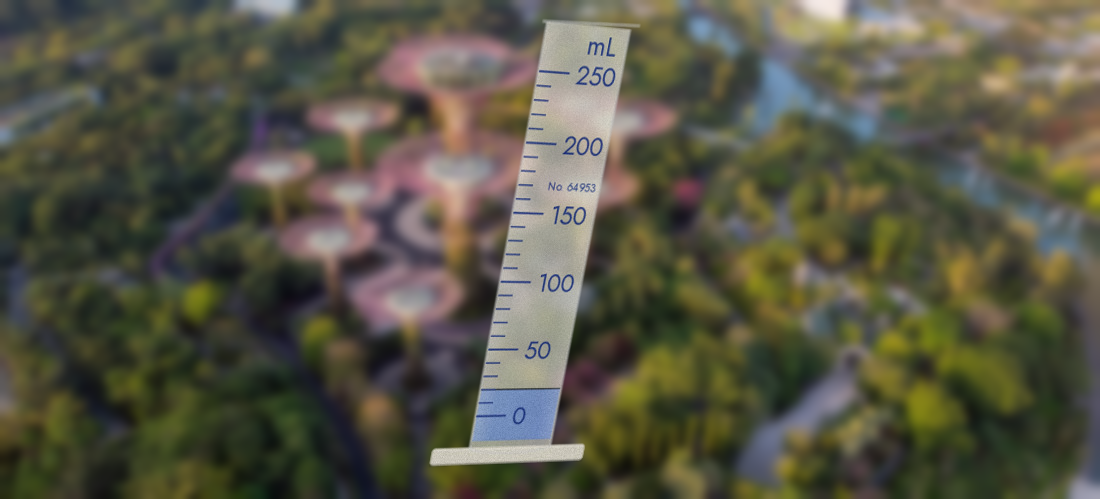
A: 20; mL
